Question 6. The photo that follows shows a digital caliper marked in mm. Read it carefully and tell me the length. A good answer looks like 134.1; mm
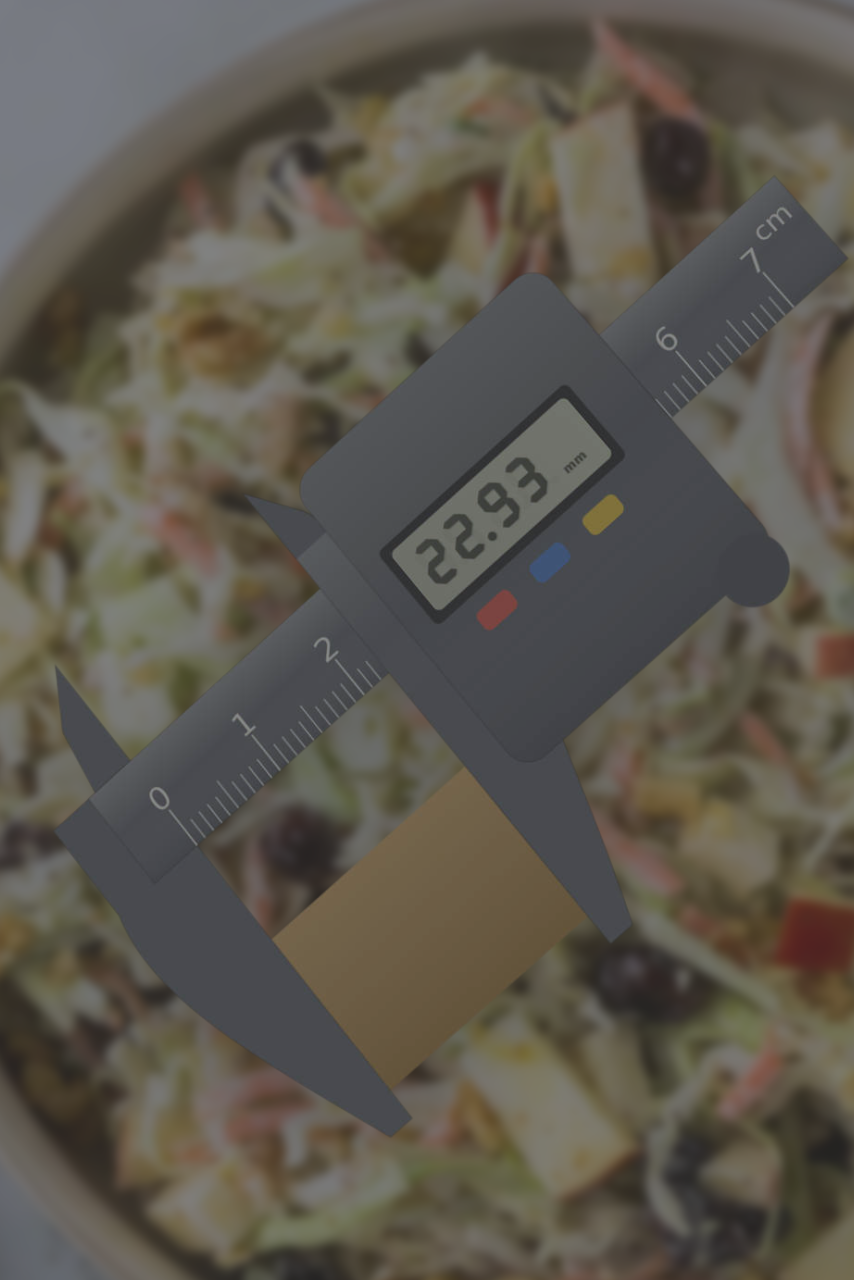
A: 22.93; mm
